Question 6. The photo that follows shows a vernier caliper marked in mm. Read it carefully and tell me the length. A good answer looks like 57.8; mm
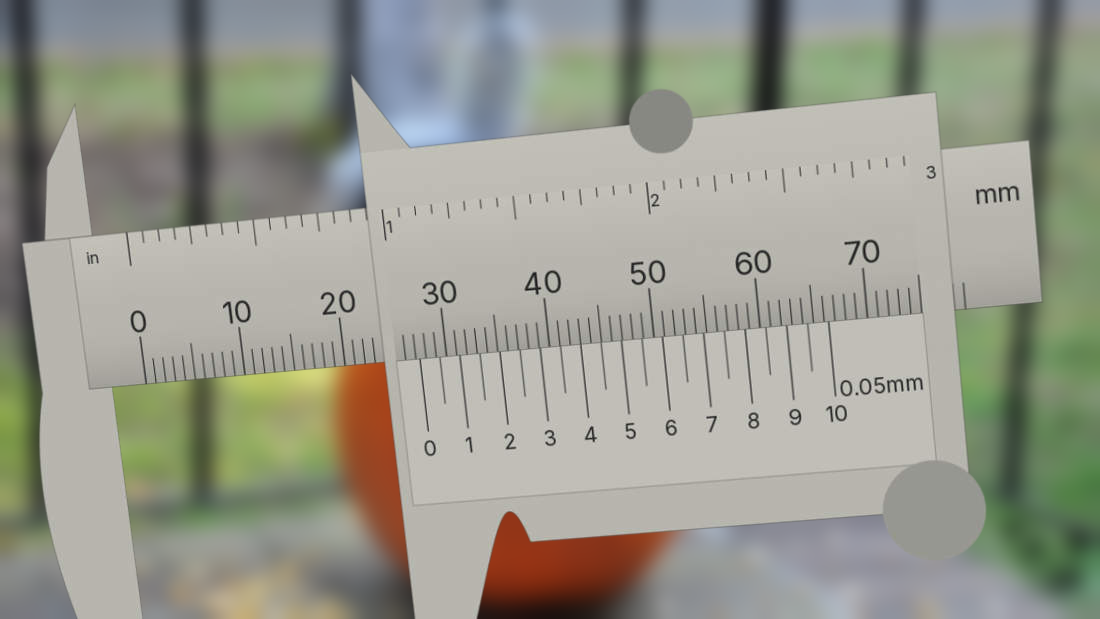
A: 27.4; mm
